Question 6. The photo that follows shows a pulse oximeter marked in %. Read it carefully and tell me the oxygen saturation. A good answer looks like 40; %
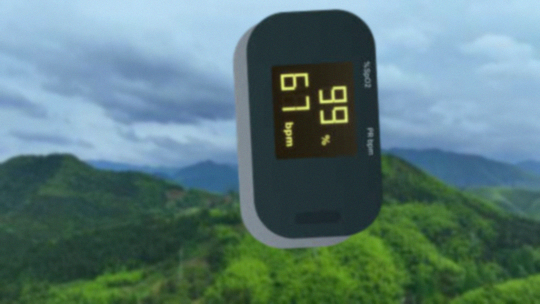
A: 99; %
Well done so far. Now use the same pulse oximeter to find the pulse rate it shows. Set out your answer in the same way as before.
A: 67; bpm
